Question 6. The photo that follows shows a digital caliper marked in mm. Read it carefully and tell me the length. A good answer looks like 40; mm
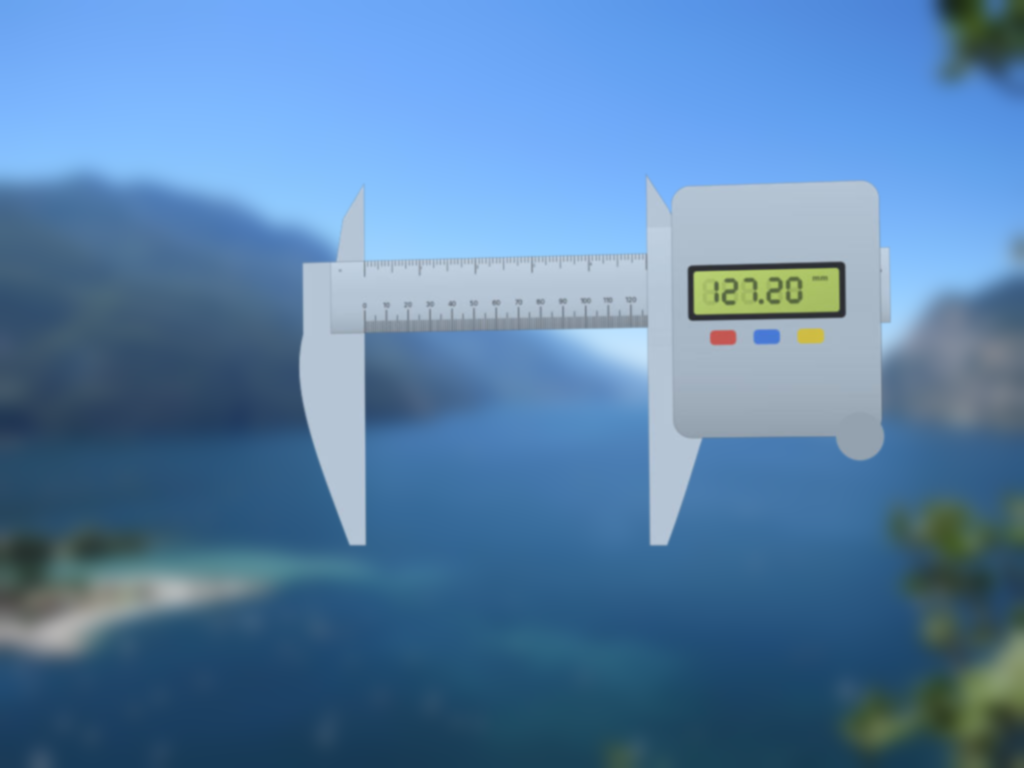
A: 127.20; mm
